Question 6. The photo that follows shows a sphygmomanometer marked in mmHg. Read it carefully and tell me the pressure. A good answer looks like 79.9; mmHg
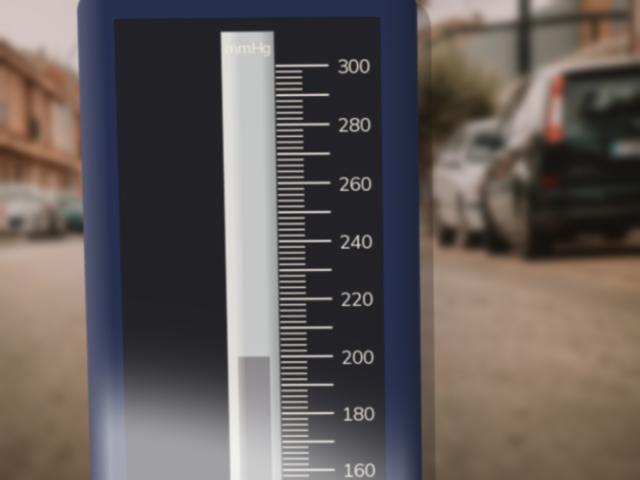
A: 200; mmHg
